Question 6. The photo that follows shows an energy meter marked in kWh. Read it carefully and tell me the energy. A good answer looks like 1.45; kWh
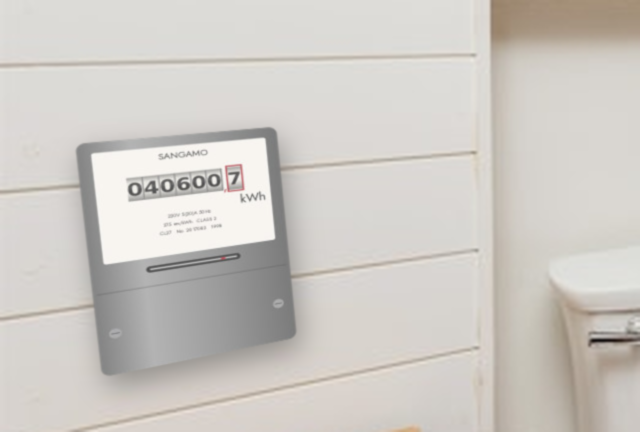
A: 40600.7; kWh
